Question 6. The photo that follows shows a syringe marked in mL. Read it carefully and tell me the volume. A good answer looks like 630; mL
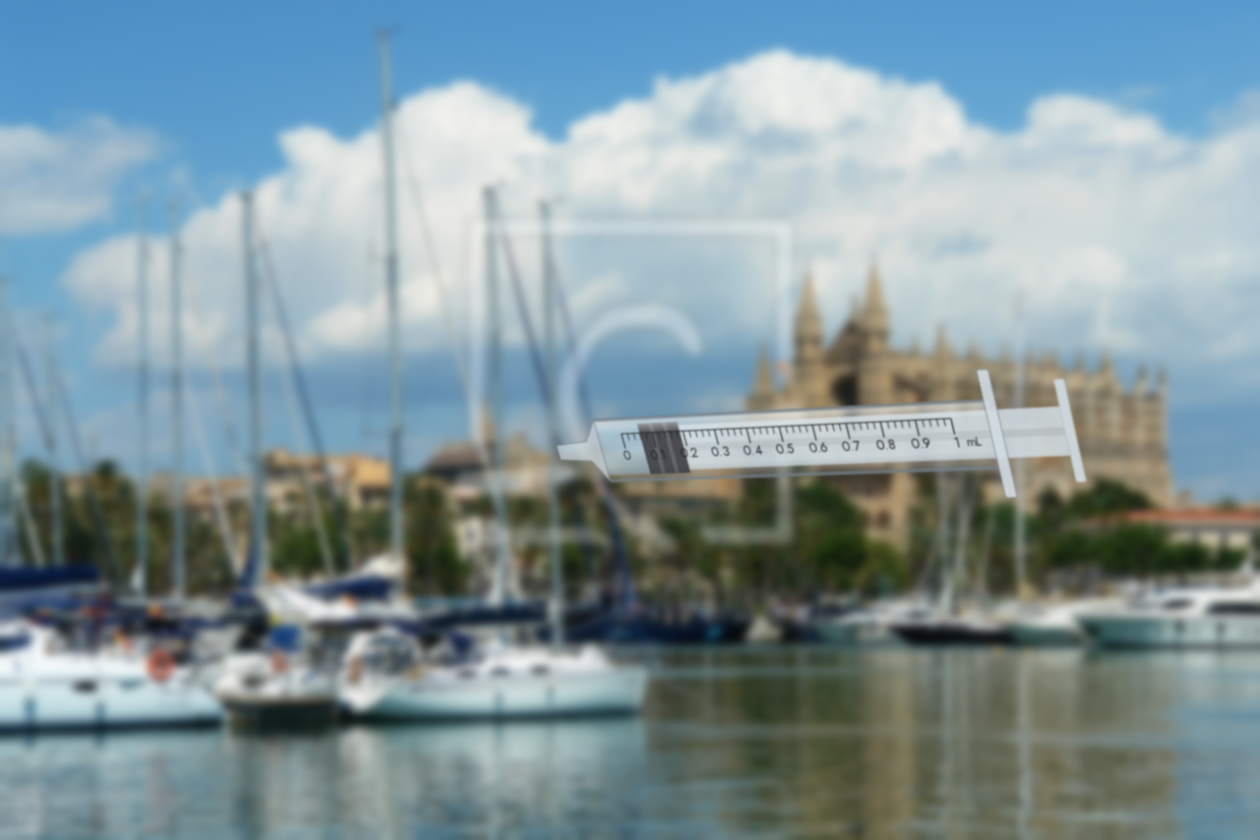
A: 0.06; mL
